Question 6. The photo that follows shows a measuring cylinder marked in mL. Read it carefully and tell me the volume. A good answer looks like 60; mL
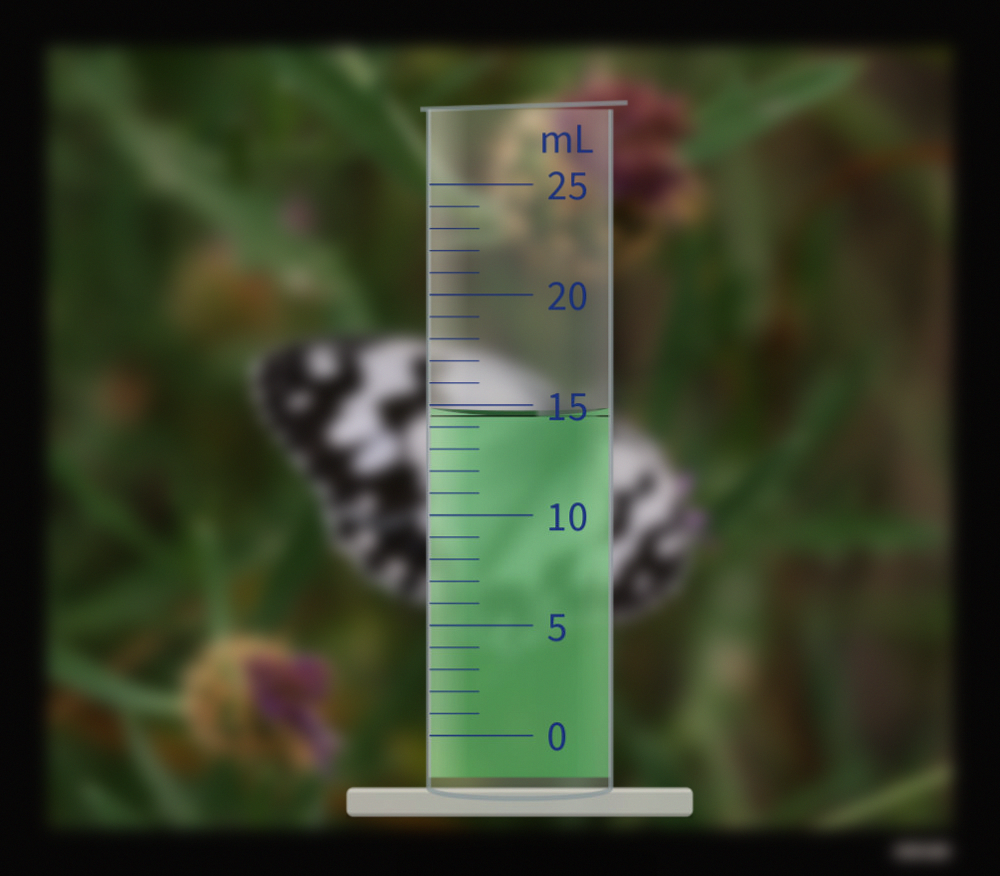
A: 14.5; mL
